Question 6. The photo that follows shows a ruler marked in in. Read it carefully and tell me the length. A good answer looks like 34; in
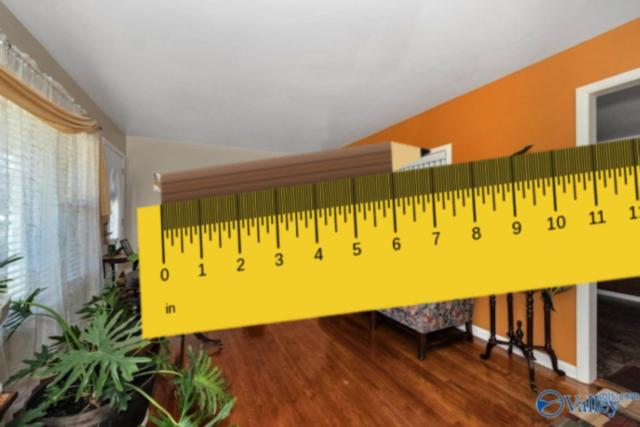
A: 7; in
